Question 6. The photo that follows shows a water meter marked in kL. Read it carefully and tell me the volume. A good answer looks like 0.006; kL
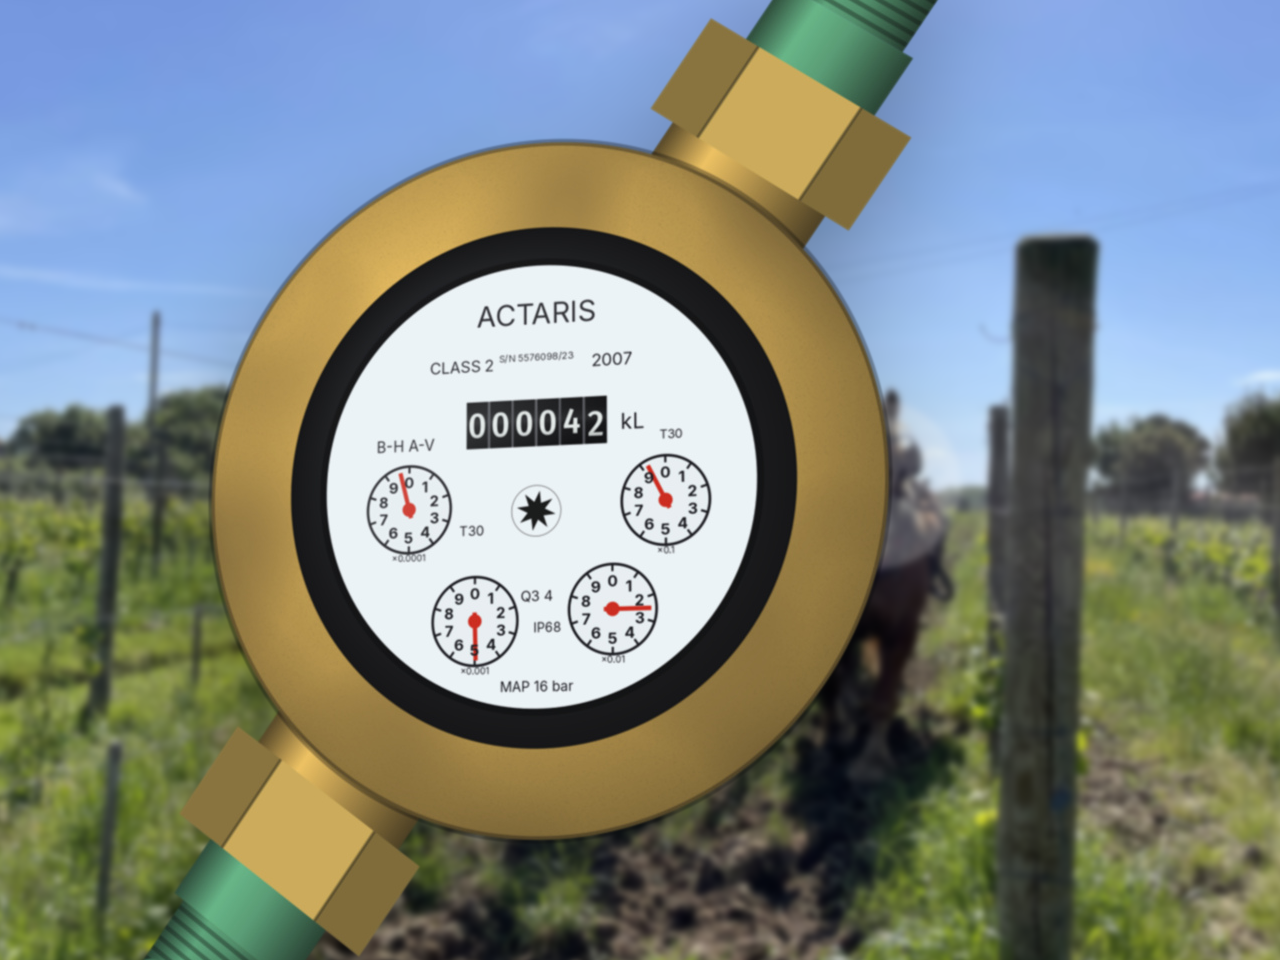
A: 41.9249; kL
